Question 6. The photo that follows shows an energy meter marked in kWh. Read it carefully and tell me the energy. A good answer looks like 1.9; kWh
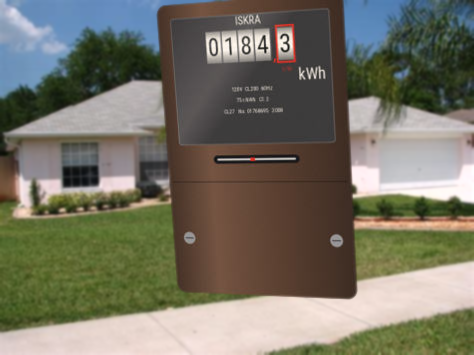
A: 184.3; kWh
